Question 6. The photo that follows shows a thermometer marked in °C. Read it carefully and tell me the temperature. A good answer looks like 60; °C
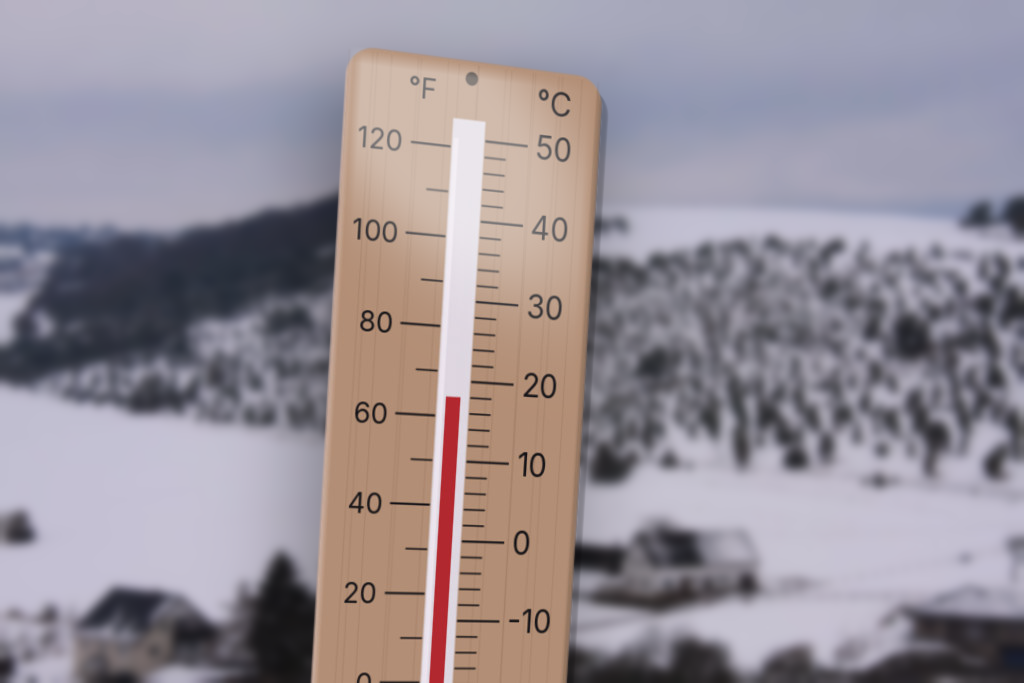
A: 18; °C
